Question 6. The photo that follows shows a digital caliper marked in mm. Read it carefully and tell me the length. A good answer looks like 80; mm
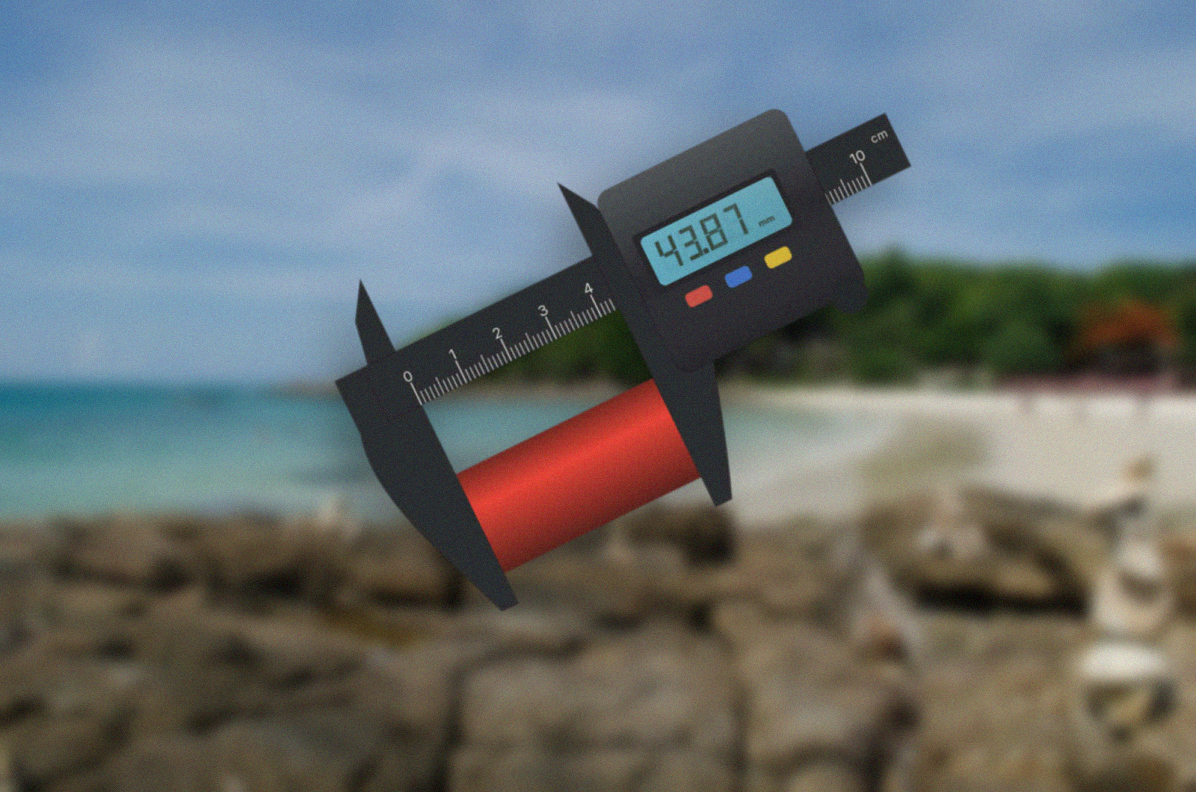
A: 43.87; mm
